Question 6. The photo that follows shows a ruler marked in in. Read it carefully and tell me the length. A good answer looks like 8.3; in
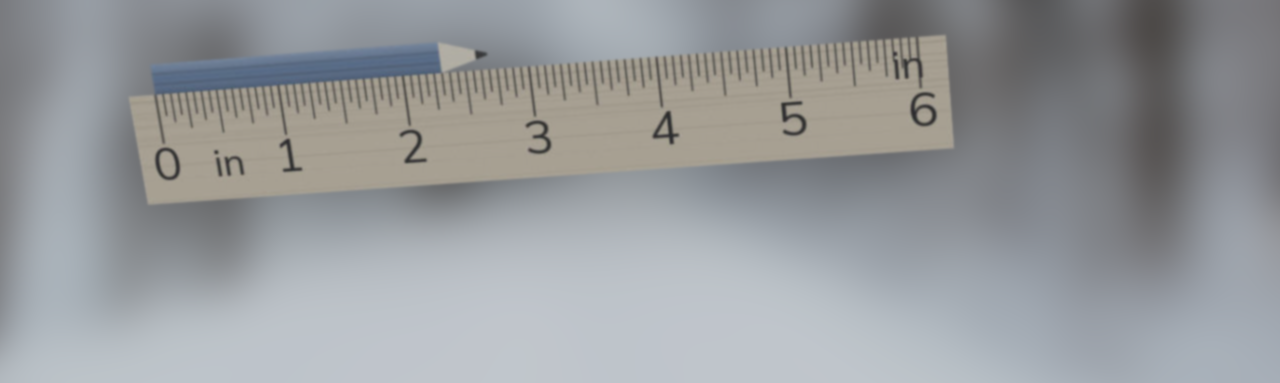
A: 2.6875; in
